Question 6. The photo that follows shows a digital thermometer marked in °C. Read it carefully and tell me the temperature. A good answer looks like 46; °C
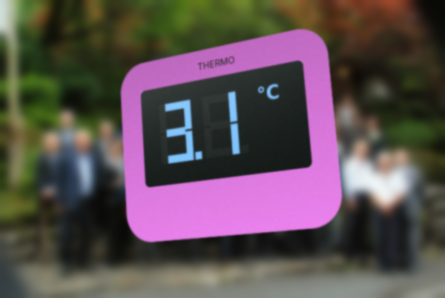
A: 3.1; °C
